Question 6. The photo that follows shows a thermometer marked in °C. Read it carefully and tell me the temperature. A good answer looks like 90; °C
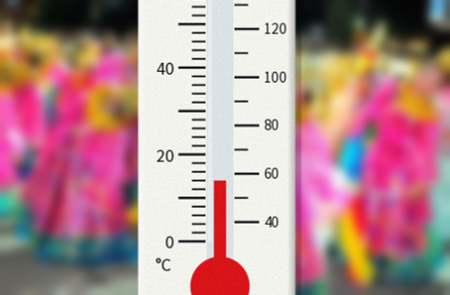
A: 14; °C
